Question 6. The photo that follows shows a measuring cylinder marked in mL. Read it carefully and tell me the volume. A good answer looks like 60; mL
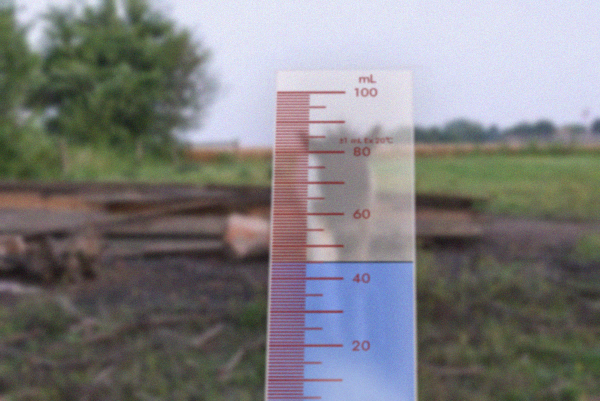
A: 45; mL
